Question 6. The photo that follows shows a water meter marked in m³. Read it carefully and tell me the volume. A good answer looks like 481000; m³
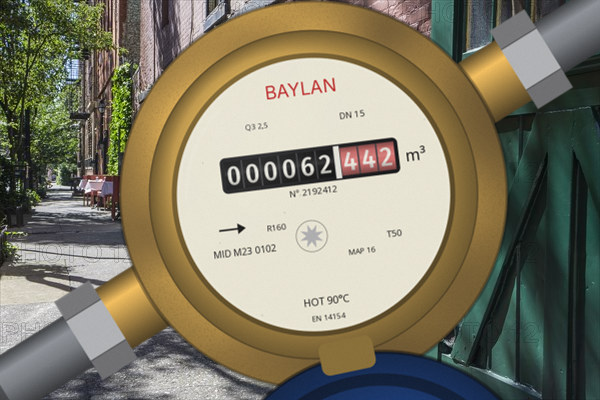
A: 62.442; m³
